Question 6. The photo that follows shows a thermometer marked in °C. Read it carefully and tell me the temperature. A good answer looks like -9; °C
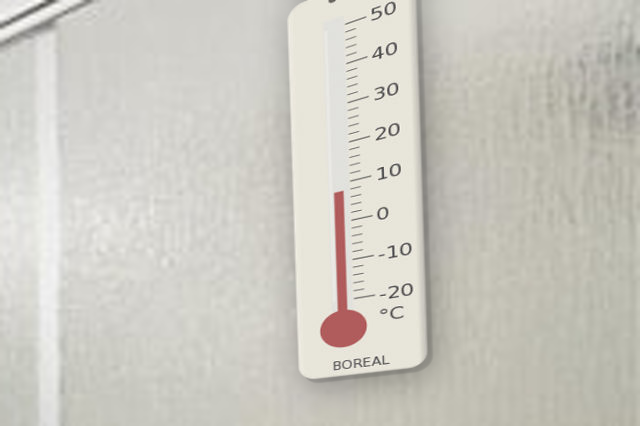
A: 8; °C
